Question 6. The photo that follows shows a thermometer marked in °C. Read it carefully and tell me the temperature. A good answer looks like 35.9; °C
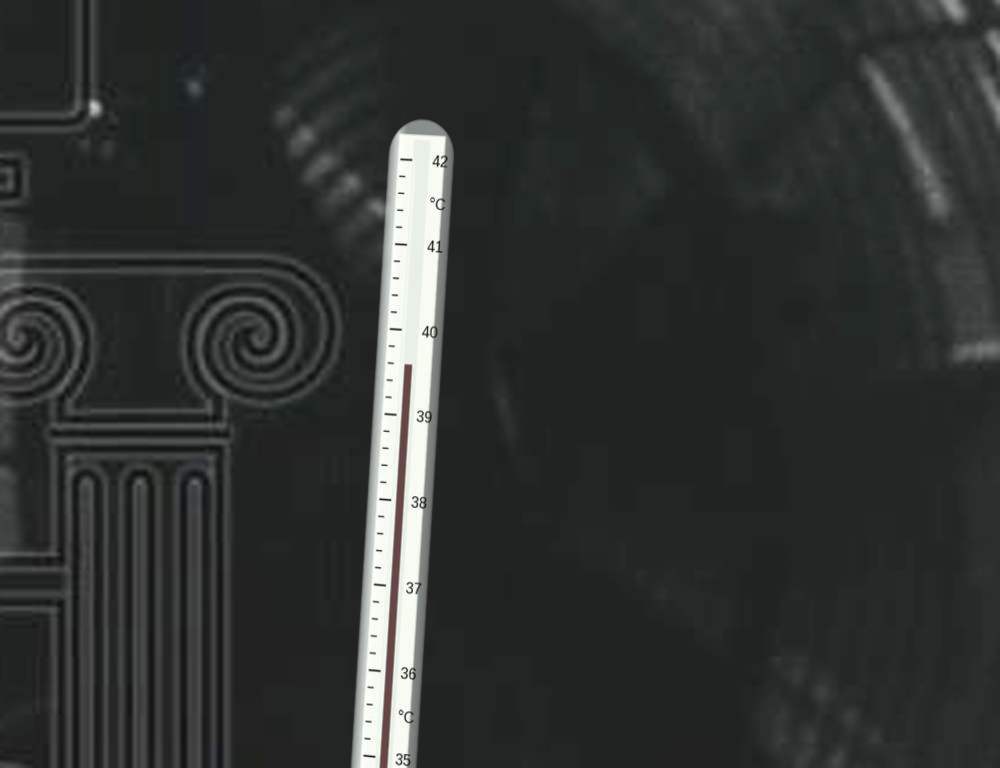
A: 39.6; °C
